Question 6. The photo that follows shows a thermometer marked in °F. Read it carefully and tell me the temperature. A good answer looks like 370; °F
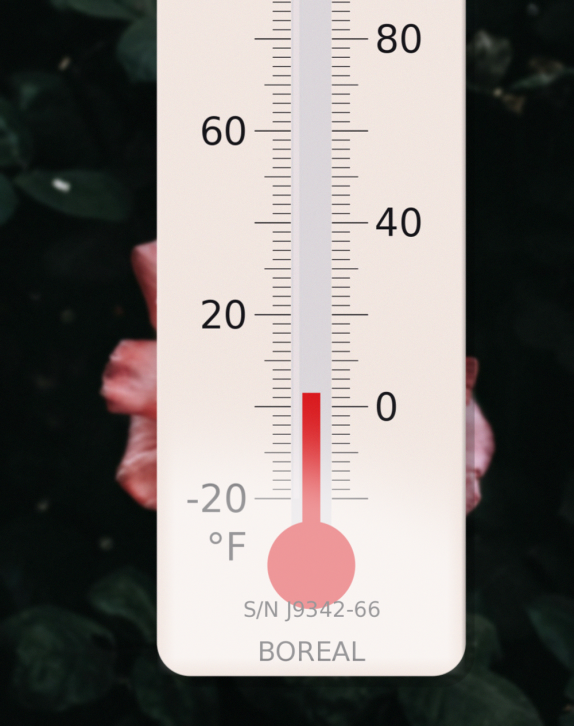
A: 3; °F
